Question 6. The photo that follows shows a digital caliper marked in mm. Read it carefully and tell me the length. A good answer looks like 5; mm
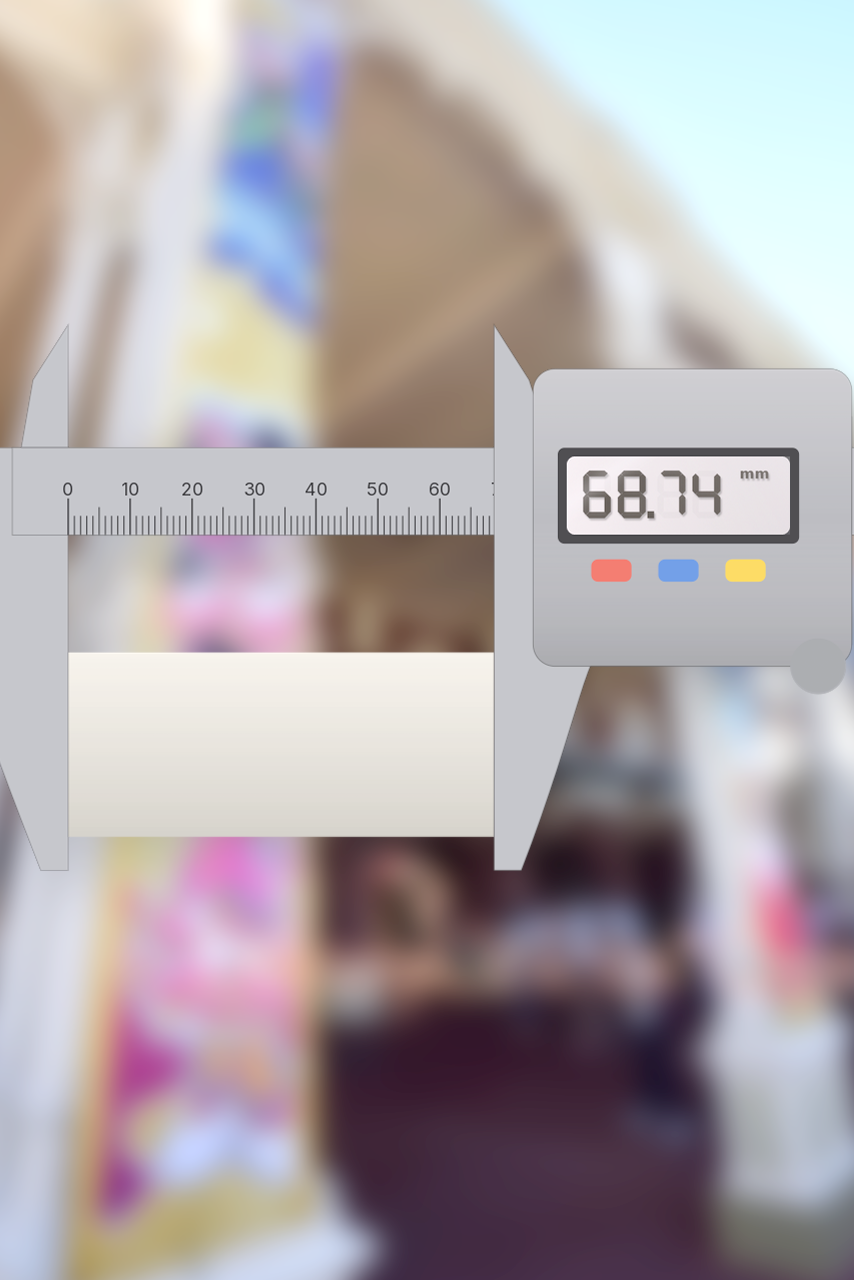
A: 68.74; mm
